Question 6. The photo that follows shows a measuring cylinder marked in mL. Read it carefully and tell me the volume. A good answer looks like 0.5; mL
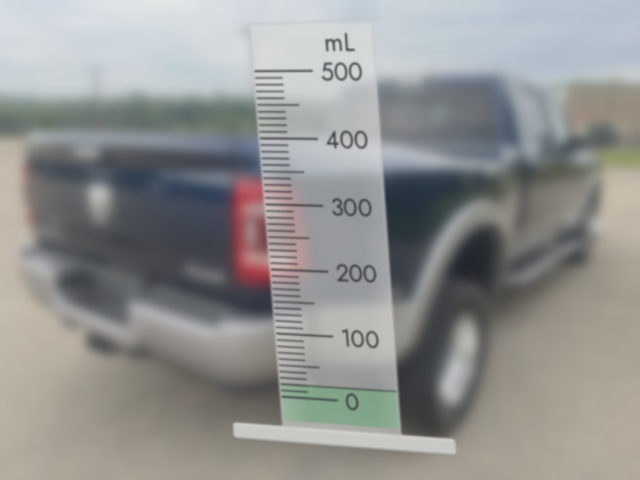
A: 20; mL
